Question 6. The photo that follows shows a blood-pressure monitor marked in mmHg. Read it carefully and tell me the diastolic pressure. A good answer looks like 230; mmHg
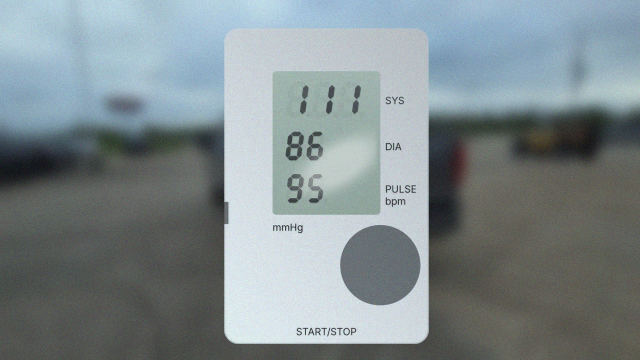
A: 86; mmHg
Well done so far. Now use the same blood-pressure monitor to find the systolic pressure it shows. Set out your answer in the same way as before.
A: 111; mmHg
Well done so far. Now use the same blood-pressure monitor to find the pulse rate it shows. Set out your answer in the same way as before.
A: 95; bpm
